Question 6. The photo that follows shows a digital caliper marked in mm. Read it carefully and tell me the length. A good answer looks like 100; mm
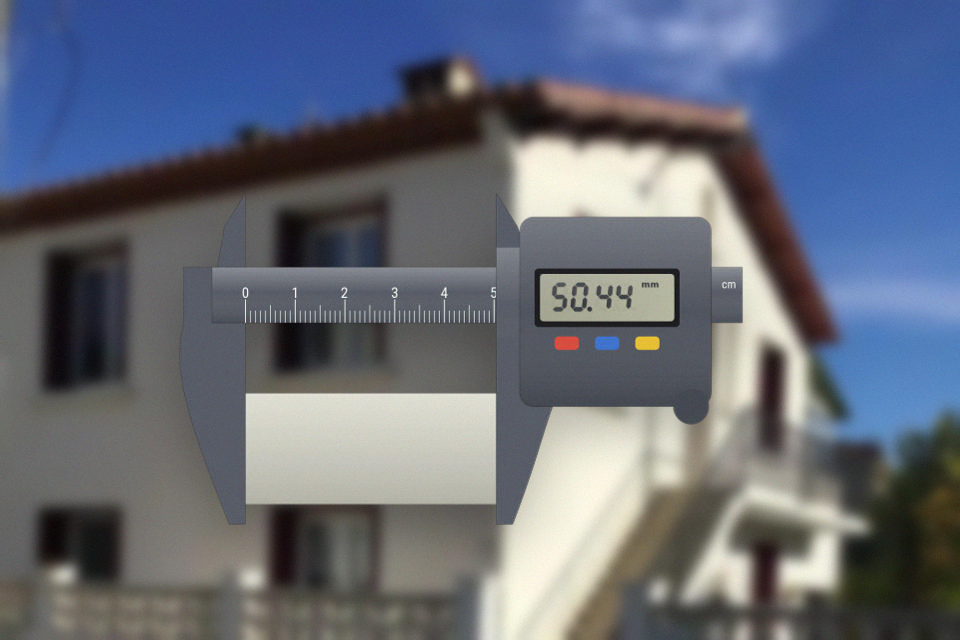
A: 50.44; mm
